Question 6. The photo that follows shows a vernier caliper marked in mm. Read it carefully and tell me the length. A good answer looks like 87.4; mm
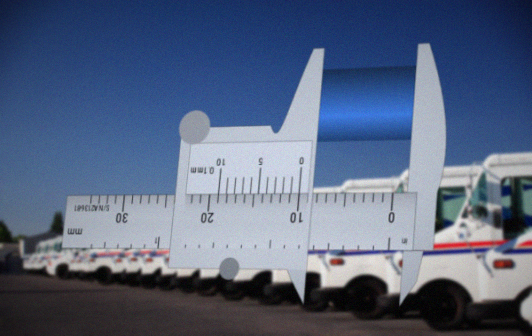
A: 10.0; mm
